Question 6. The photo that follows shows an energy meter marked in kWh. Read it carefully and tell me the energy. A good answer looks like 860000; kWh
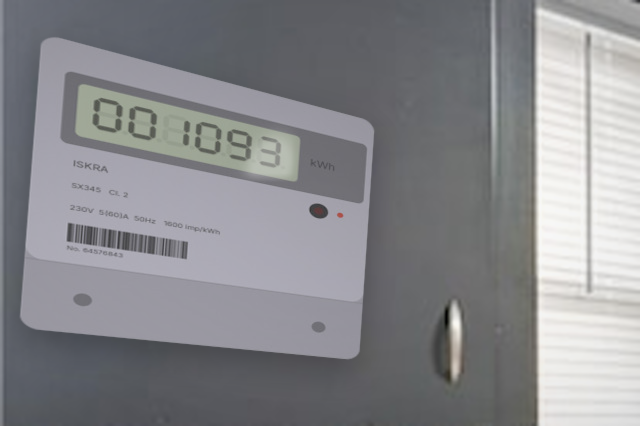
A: 1093; kWh
